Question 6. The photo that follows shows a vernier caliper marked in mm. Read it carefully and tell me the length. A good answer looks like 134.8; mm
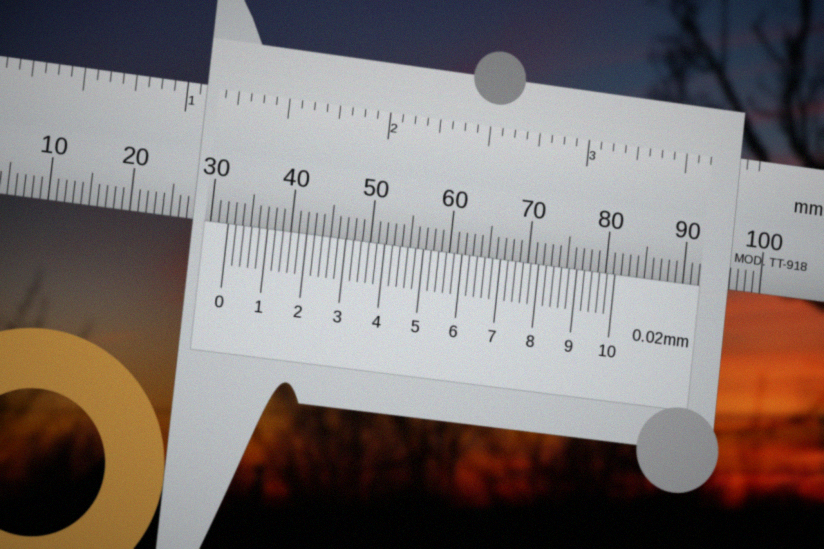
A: 32.2; mm
